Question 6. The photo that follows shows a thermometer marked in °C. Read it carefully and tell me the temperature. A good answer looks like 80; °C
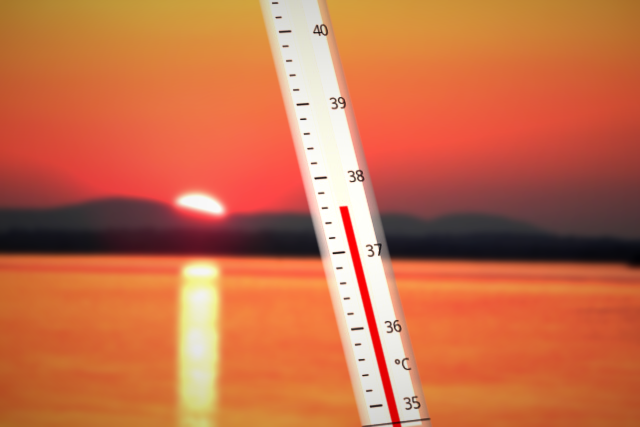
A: 37.6; °C
